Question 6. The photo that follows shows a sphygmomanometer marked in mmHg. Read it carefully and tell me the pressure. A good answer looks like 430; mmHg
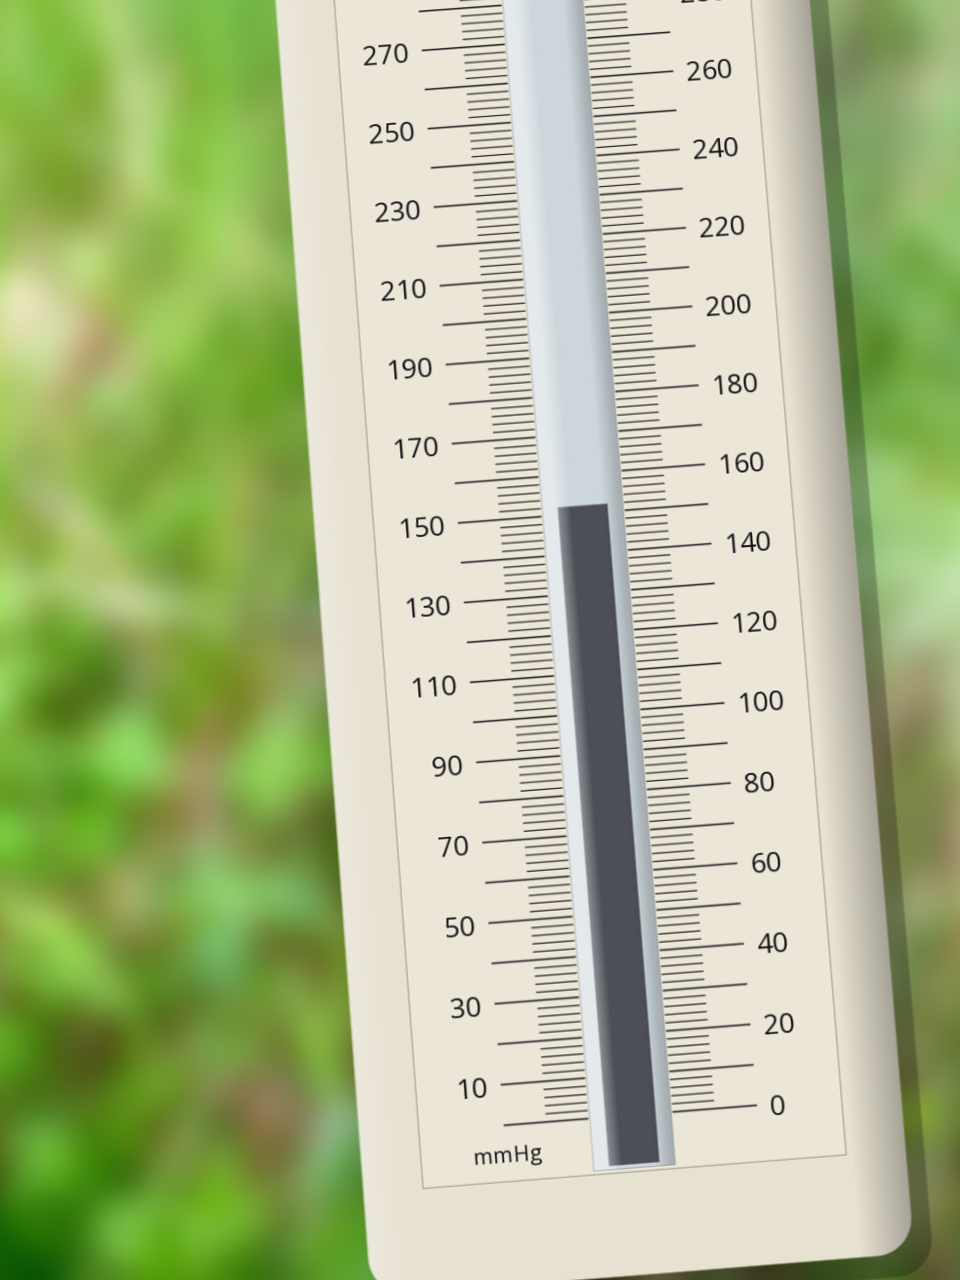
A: 152; mmHg
